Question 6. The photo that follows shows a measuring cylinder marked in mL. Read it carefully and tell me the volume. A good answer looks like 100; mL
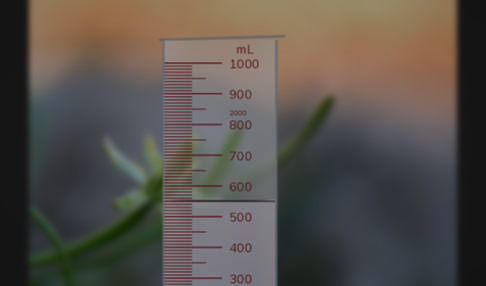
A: 550; mL
